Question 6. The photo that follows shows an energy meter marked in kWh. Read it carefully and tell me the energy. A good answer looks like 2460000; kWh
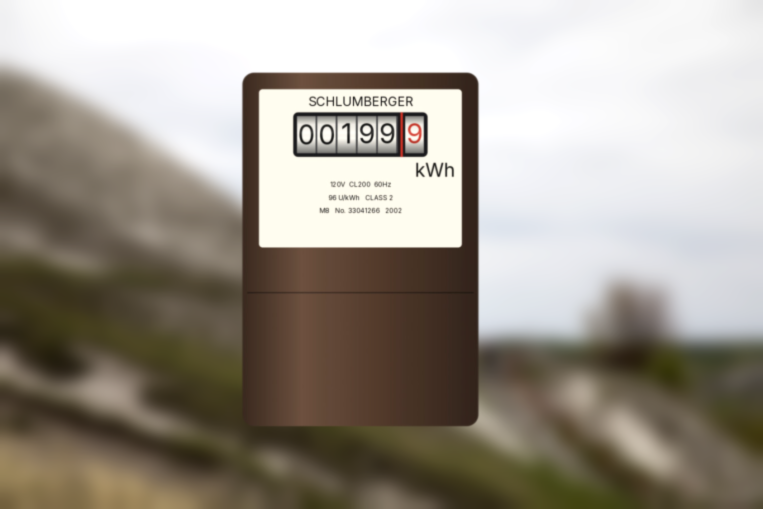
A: 199.9; kWh
